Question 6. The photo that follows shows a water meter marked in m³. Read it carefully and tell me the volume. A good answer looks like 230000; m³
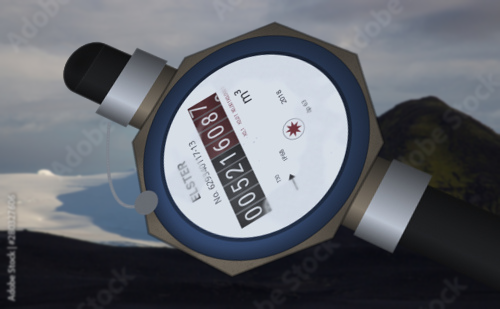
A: 521.6087; m³
